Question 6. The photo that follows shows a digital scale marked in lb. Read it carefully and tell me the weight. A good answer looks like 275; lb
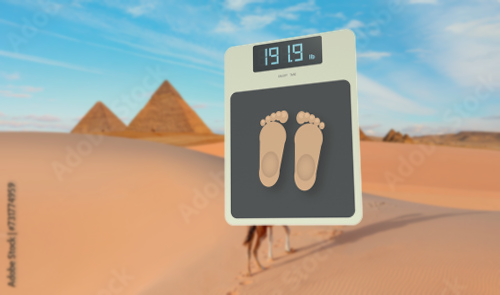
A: 191.9; lb
